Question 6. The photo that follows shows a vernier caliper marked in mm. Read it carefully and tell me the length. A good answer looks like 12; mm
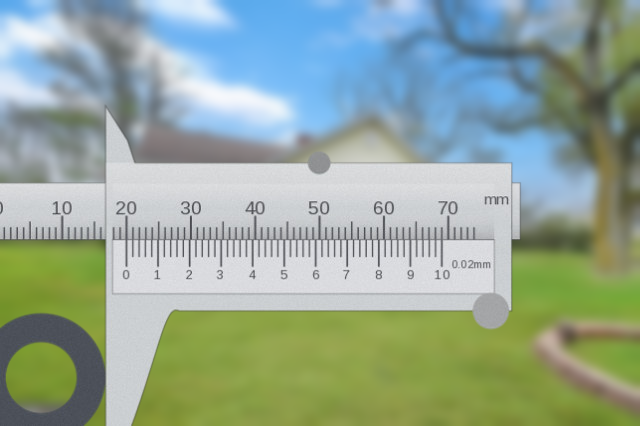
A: 20.0; mm
